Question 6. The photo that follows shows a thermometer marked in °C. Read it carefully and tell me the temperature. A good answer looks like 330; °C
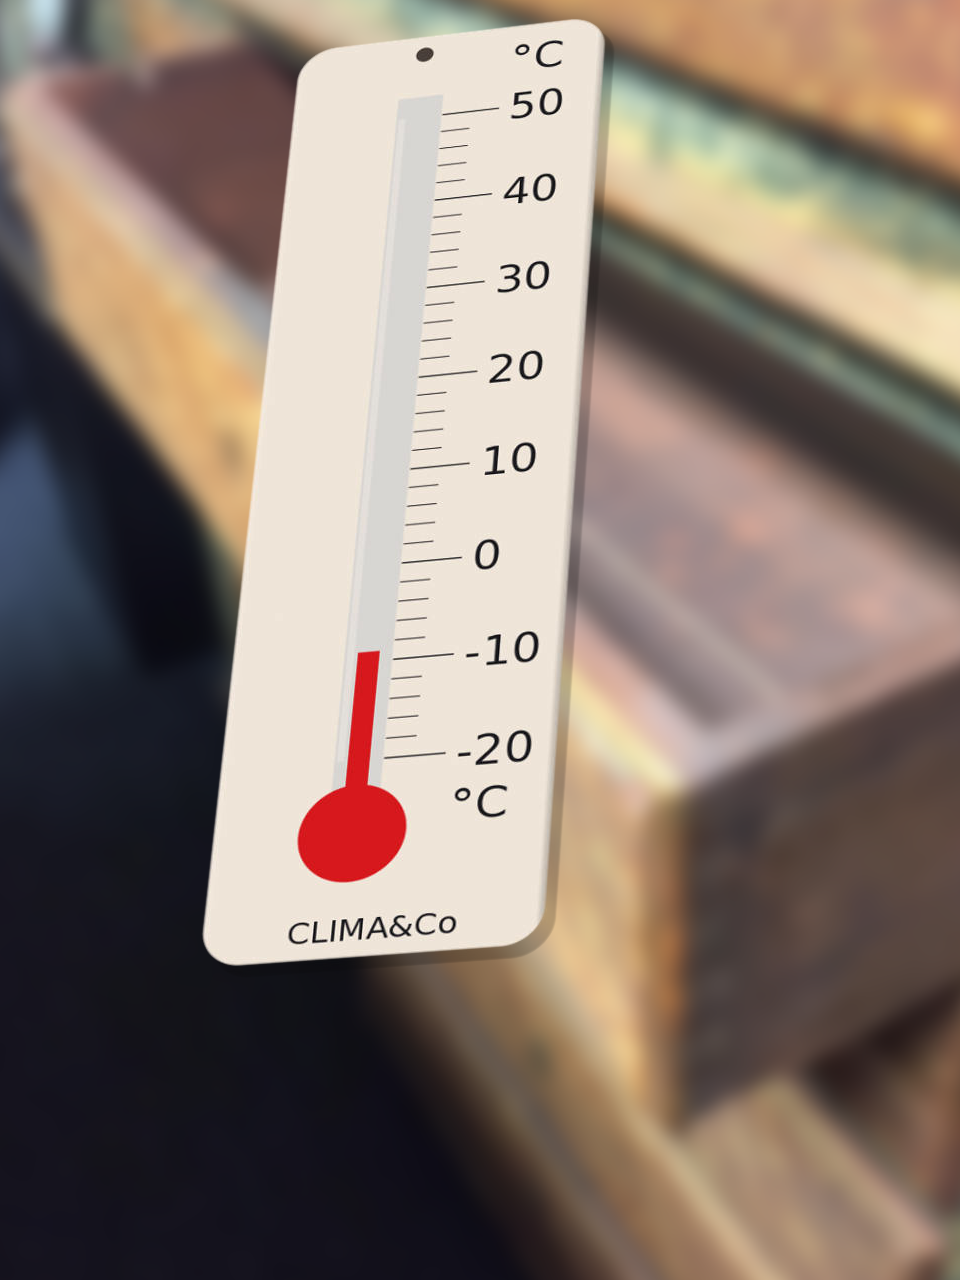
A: -9; °C
